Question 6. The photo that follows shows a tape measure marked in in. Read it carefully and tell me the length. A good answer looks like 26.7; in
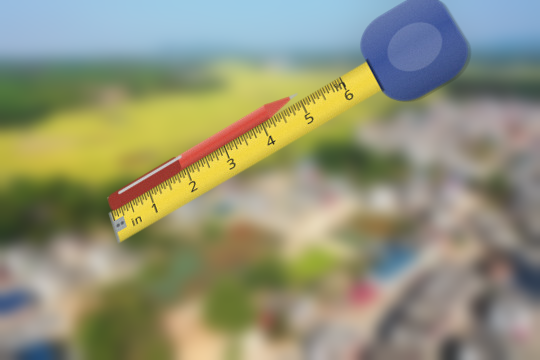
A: 5; in
